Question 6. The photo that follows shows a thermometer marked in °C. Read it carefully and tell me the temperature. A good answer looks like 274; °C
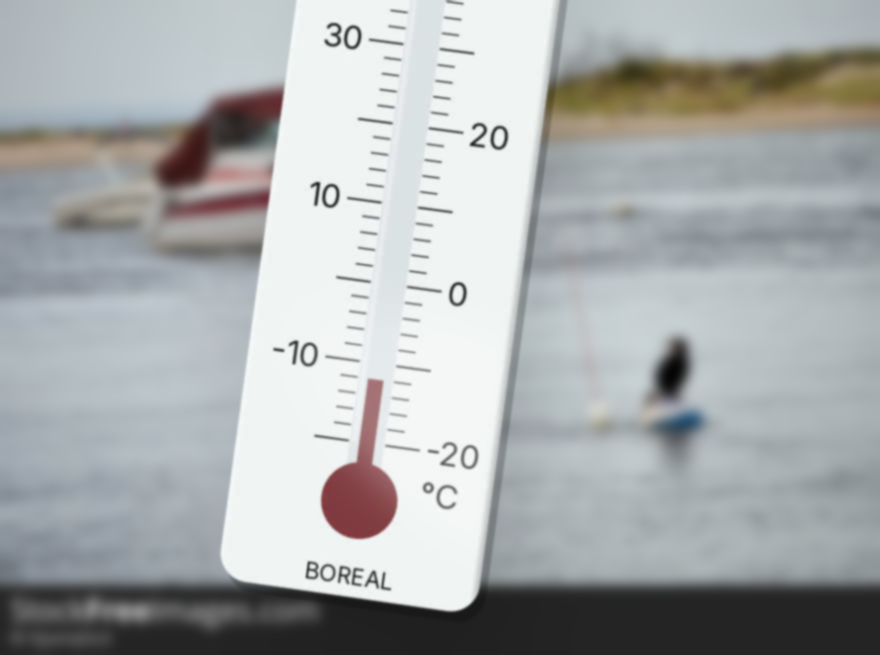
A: -12; °C
